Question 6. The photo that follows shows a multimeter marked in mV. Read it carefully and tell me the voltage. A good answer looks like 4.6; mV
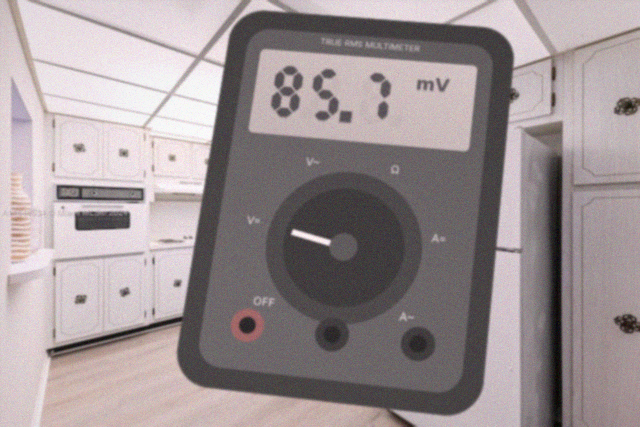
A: 85.7; mV
